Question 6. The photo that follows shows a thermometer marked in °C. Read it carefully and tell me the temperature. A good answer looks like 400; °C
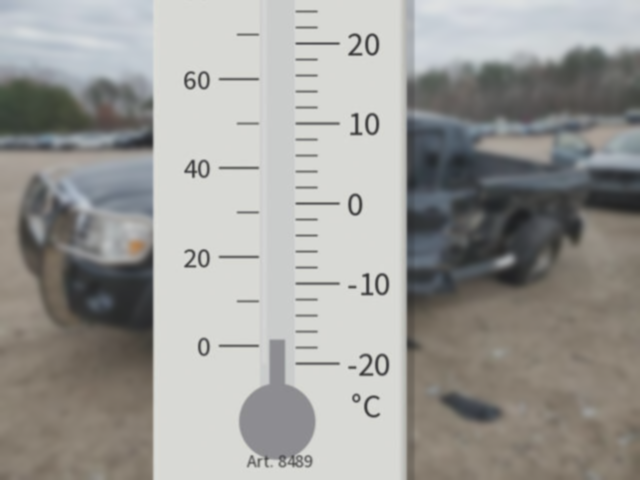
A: -17; °C
